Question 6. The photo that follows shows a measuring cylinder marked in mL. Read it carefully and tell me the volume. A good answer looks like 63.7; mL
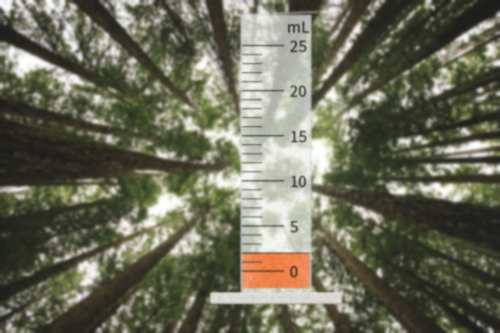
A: 2; mL
